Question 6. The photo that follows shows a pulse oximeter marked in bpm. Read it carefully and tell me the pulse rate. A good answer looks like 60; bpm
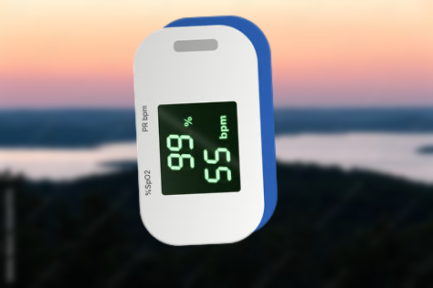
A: 55; bpm
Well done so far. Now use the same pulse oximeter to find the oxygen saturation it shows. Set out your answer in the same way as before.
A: 99; %
